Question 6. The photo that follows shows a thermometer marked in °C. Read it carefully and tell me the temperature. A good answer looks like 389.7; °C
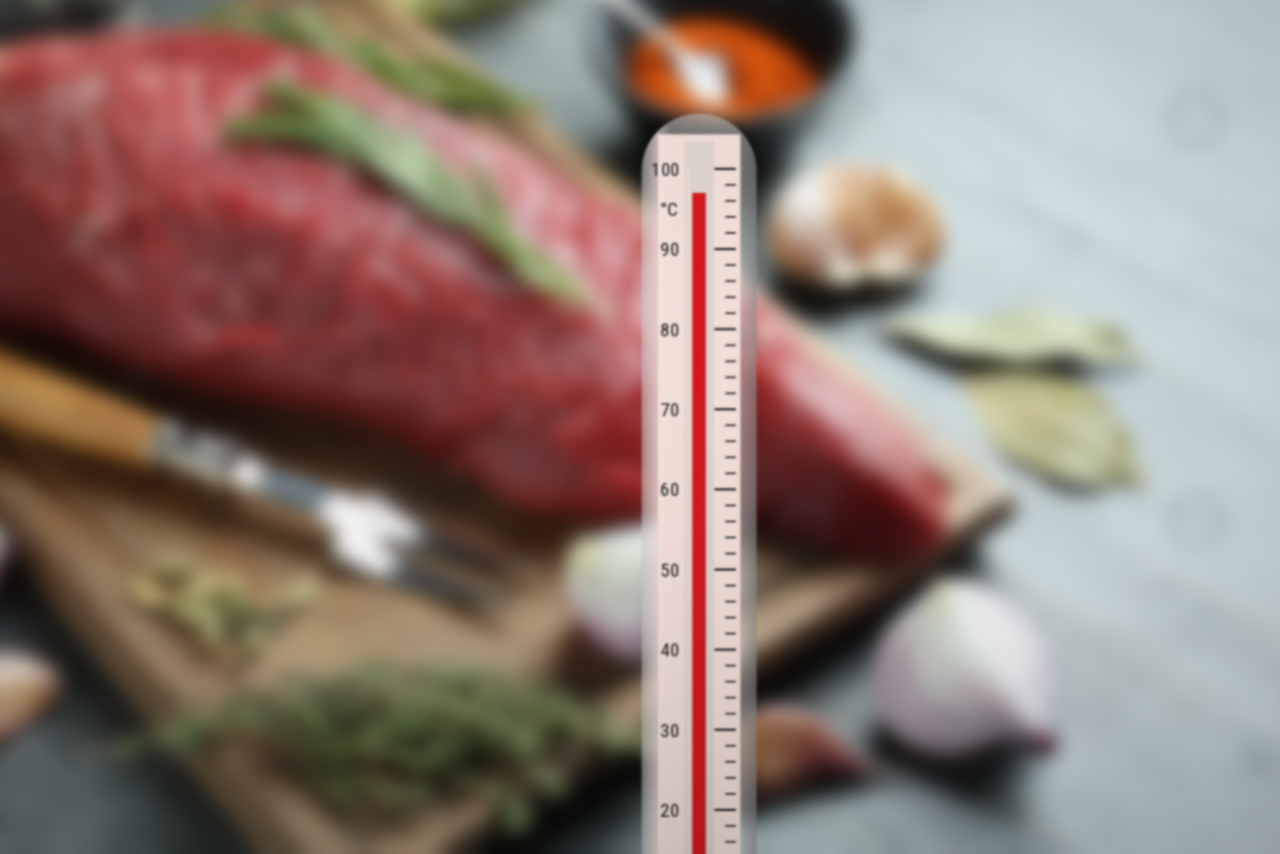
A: 97; °C
